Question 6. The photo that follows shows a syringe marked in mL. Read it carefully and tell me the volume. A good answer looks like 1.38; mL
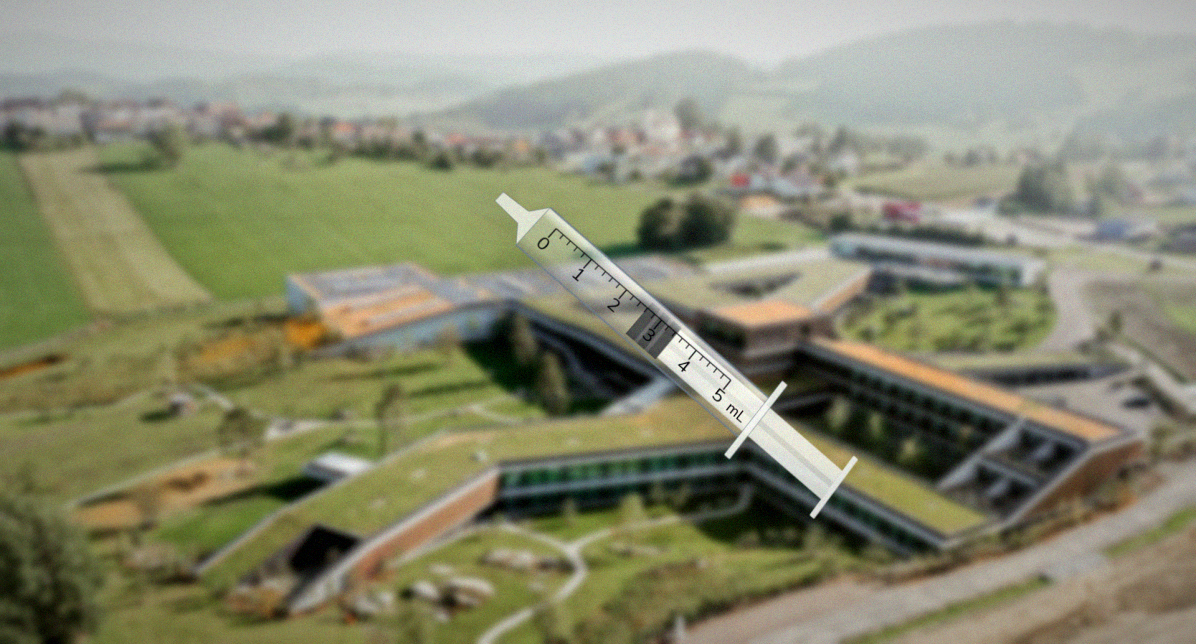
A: 2.6; mL
